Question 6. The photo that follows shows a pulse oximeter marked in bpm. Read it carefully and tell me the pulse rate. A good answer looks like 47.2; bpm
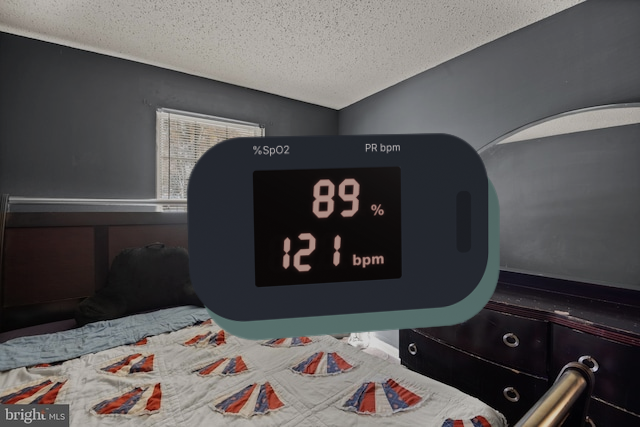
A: 121; bpm
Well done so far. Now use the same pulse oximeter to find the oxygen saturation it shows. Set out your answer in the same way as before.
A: 89; %
